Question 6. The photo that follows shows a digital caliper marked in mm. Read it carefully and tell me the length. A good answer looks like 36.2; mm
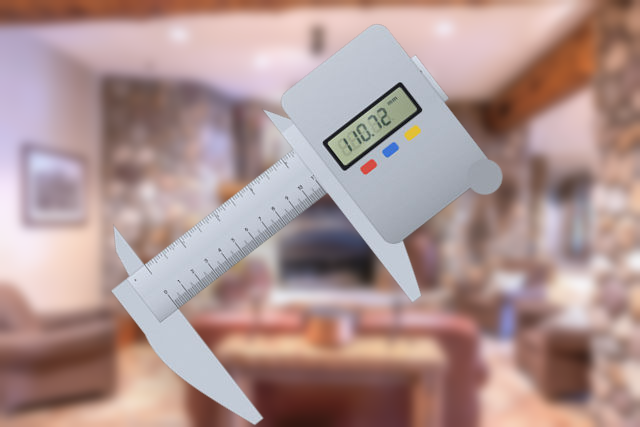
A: 110.72; mm
